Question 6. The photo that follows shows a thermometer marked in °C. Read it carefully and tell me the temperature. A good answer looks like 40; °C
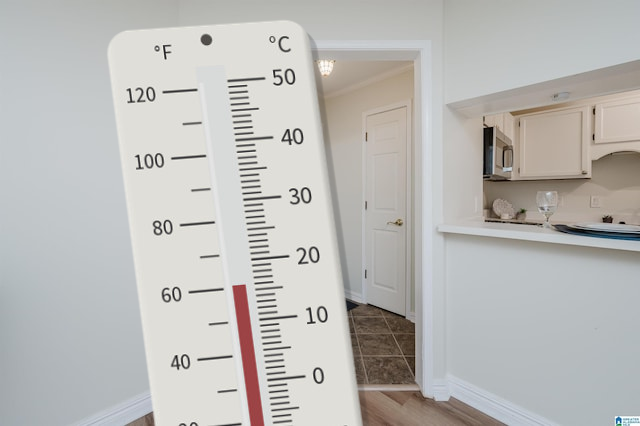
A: 16; °C
